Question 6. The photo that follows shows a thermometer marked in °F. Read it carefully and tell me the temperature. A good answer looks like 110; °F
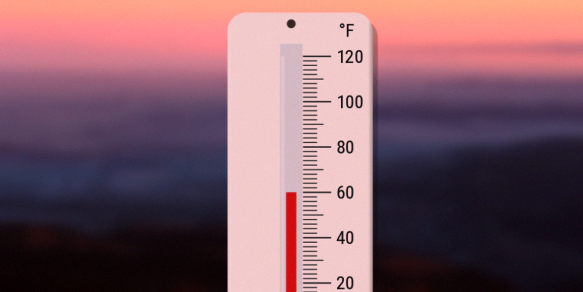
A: 60; °F
